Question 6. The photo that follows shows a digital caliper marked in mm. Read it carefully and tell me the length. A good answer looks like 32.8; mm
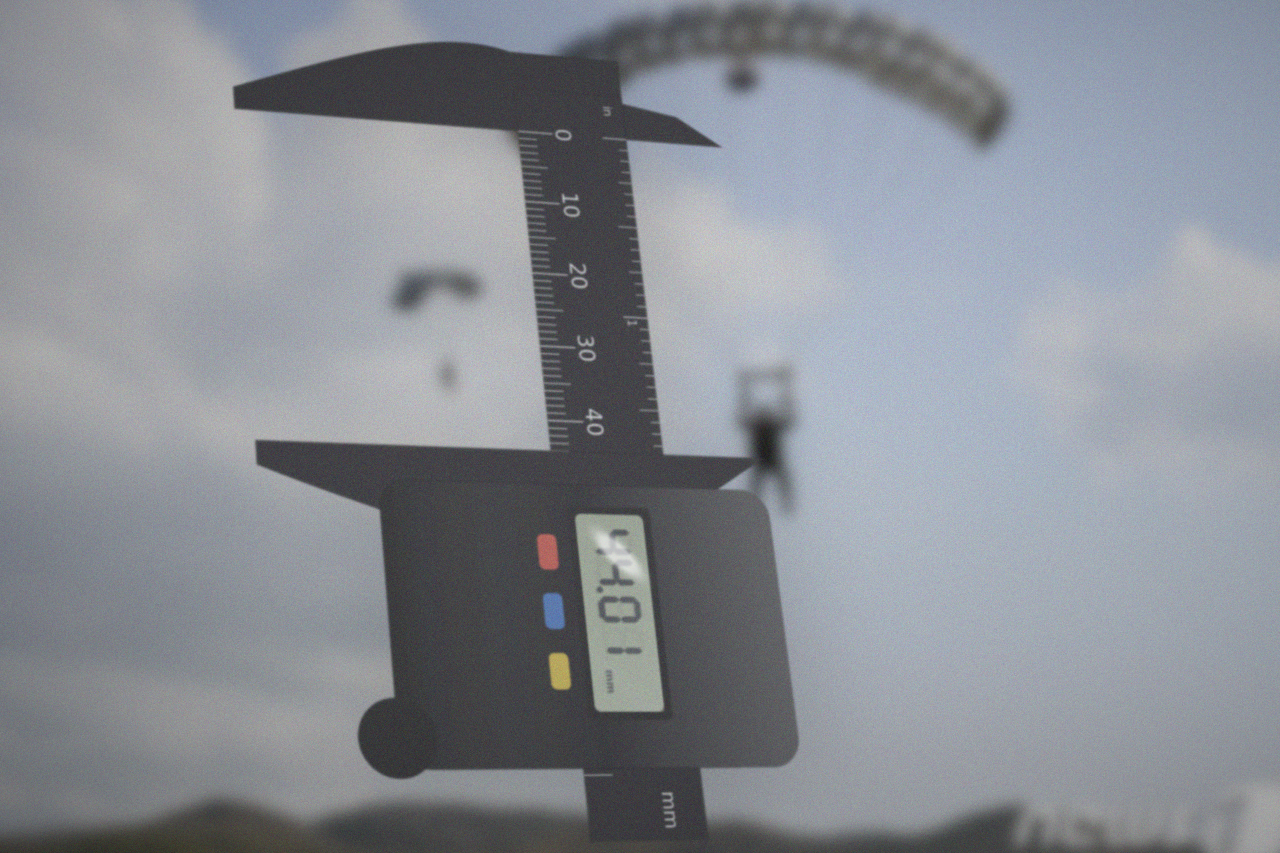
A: 44.01; mm
